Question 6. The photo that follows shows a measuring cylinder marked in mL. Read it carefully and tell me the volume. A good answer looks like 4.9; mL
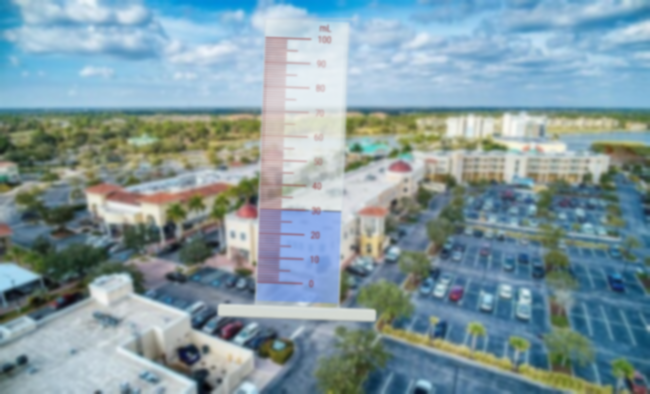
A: 30; mL
